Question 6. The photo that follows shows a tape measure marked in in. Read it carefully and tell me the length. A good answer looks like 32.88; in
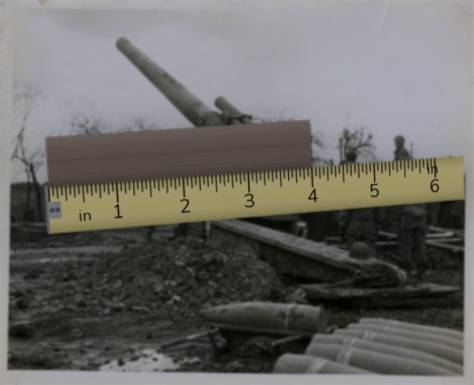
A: 4; in
